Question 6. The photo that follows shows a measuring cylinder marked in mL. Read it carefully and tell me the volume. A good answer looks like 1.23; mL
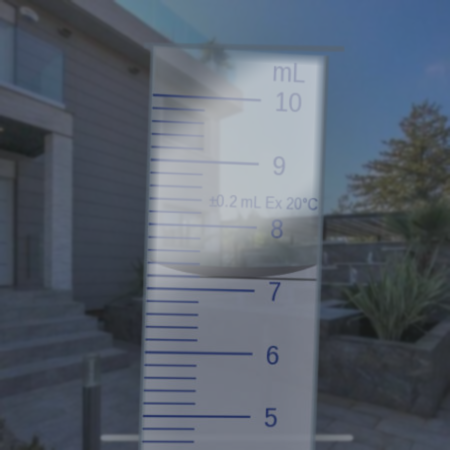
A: 7.2; mL
